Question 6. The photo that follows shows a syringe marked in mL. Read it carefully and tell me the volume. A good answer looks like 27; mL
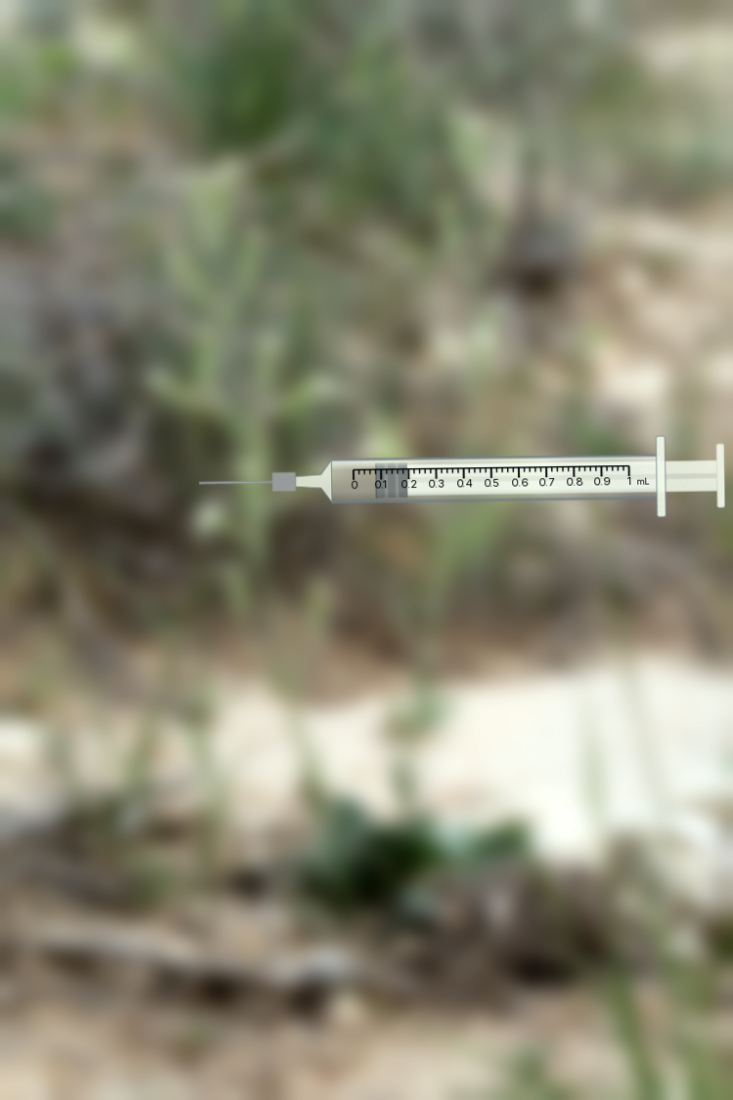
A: 0.08; mL
